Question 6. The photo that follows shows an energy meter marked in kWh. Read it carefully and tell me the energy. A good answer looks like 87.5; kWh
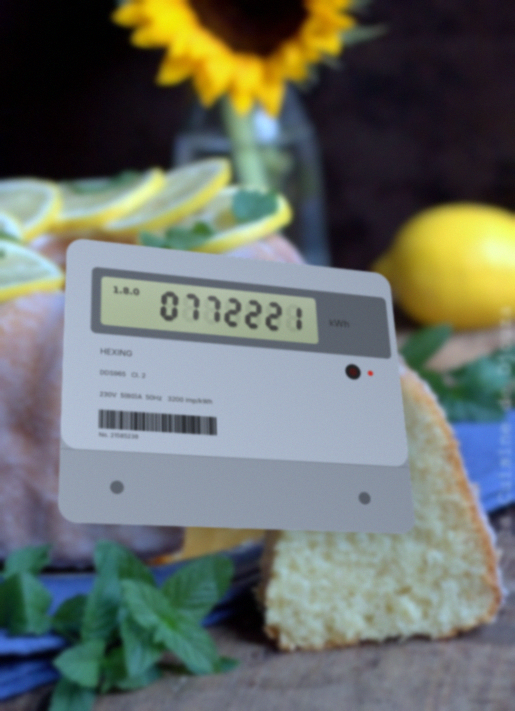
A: 772221; kWh
